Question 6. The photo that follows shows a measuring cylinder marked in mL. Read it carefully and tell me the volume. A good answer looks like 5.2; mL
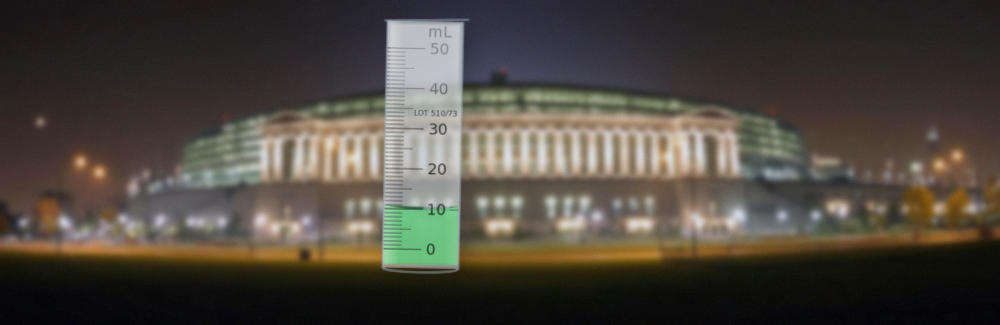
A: 10; mL
